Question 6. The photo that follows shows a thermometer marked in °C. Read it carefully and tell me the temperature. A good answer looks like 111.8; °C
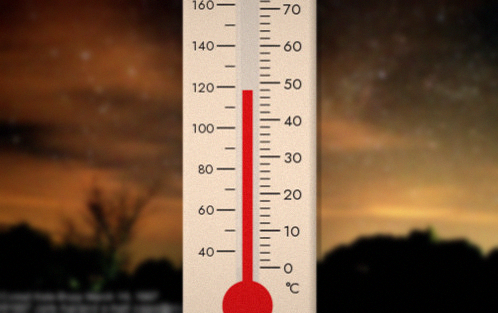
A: 48; °C
